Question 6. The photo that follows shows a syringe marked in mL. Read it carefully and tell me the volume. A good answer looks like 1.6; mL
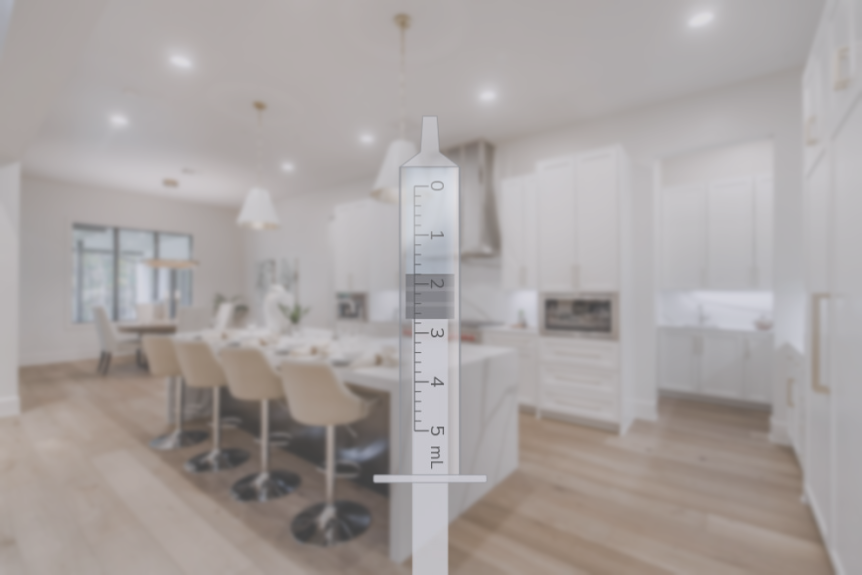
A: 1.8; mL
